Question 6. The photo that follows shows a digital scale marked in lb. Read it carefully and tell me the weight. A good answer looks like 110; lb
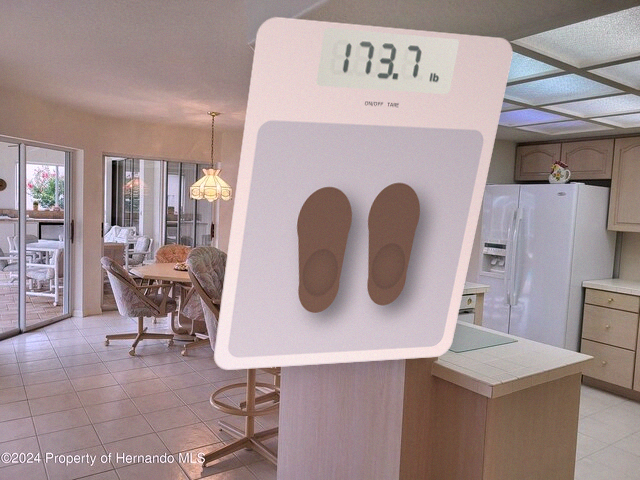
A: 173.7; lb
